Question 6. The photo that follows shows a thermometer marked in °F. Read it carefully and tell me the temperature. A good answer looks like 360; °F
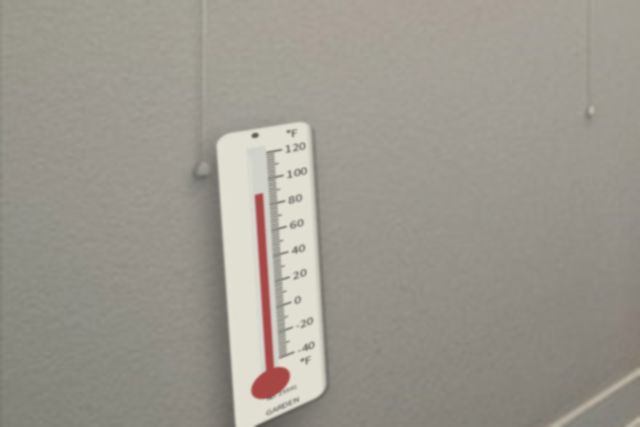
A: 90; °F
